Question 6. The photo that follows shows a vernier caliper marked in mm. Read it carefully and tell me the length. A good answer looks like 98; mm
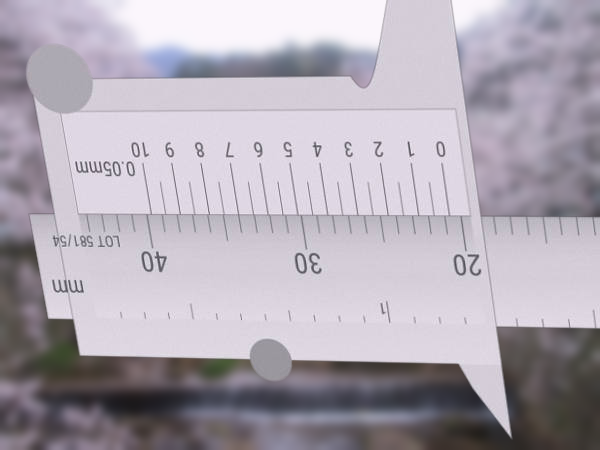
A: 20.7; mm
